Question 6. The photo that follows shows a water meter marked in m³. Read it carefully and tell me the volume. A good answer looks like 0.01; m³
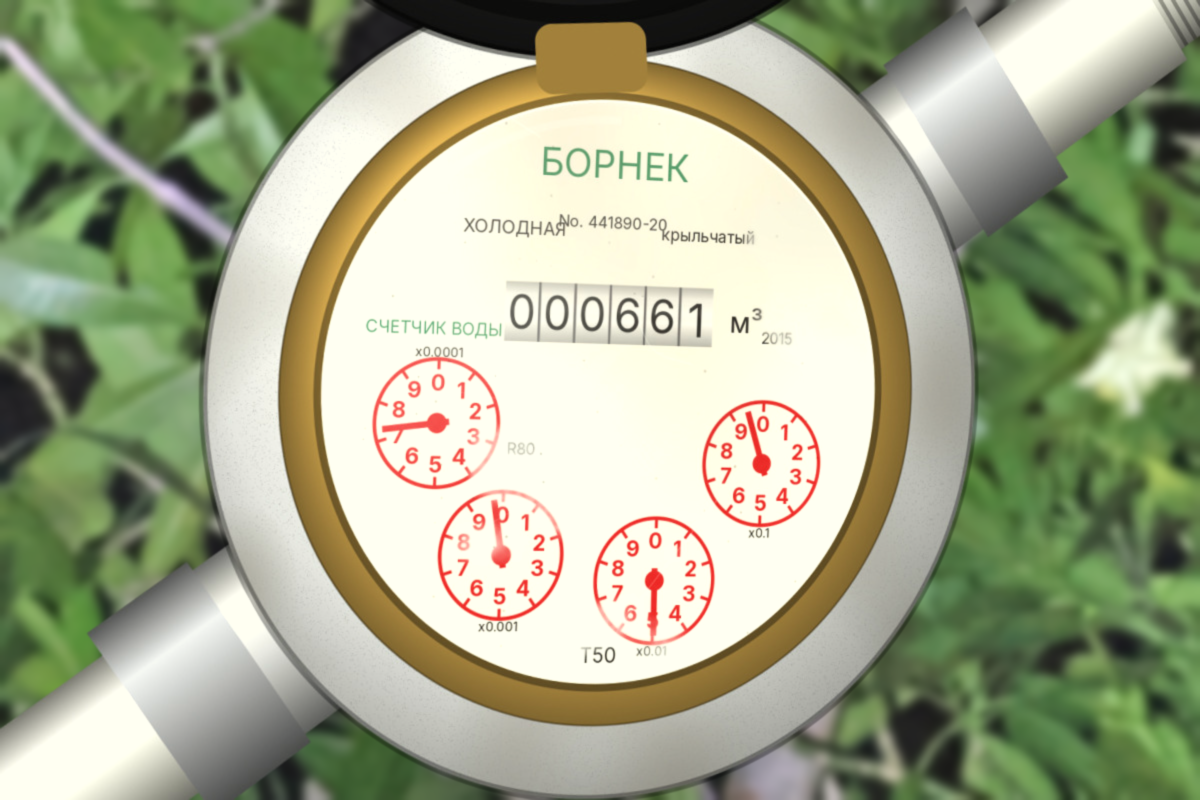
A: 660.9497; m³
